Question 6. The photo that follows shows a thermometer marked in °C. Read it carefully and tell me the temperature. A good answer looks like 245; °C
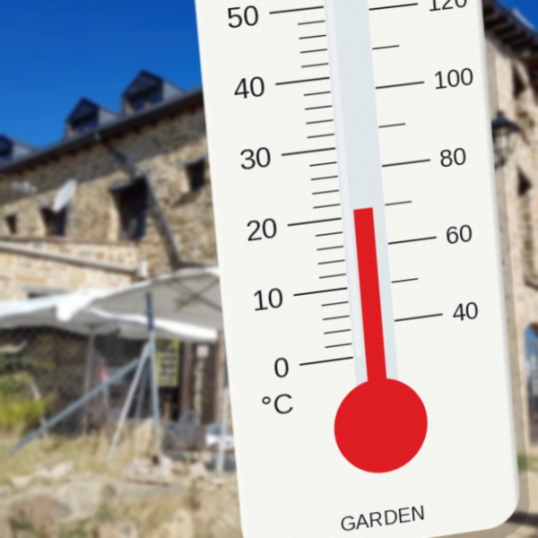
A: 21; °C
